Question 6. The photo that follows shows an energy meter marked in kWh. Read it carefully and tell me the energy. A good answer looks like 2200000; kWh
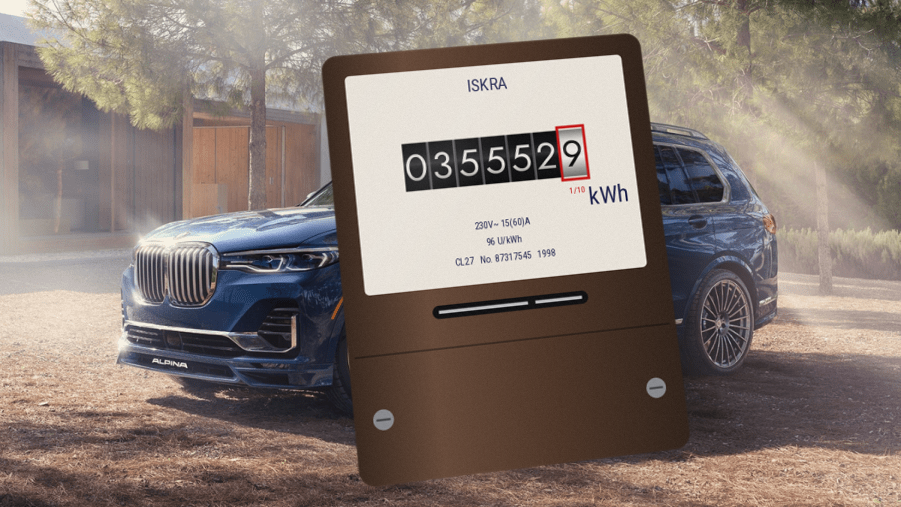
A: 35552.9; kWh
